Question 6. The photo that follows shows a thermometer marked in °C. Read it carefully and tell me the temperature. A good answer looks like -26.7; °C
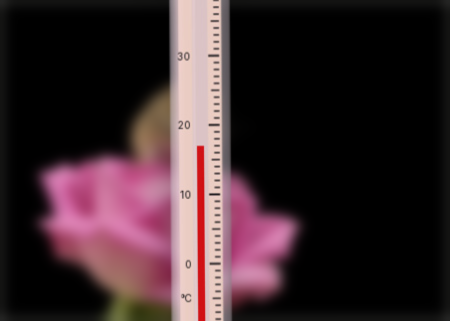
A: 17; °C
